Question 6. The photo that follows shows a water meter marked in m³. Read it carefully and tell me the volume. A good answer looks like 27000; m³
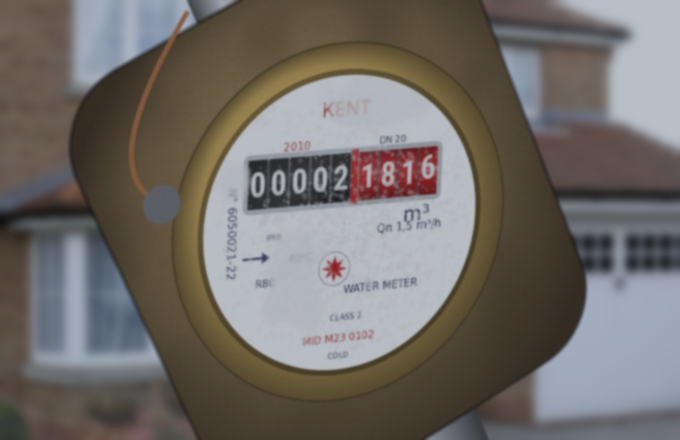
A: 2.1816; m³
